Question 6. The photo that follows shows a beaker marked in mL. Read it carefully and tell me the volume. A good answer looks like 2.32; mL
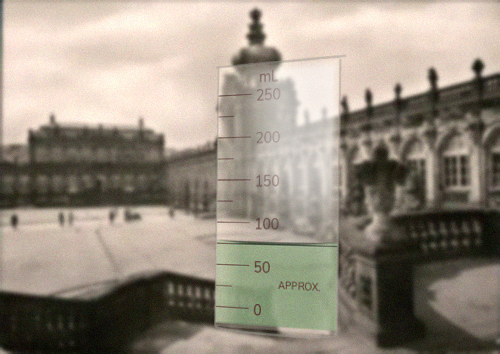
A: 75; mL
